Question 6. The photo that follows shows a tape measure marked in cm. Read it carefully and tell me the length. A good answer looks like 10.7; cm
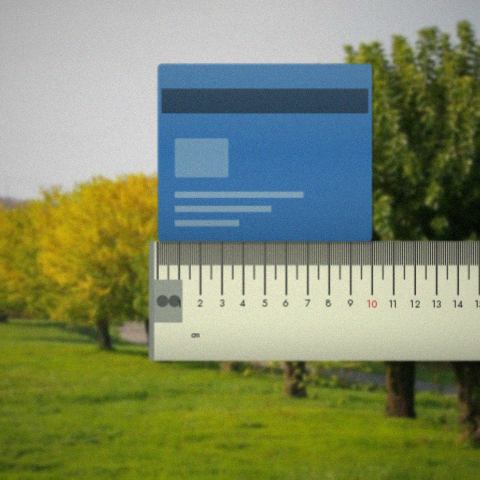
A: 10; cm
